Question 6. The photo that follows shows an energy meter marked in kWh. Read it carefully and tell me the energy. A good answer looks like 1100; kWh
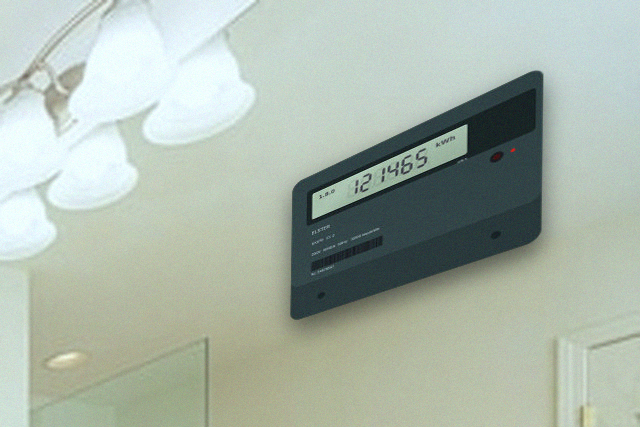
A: 121465; kWh
